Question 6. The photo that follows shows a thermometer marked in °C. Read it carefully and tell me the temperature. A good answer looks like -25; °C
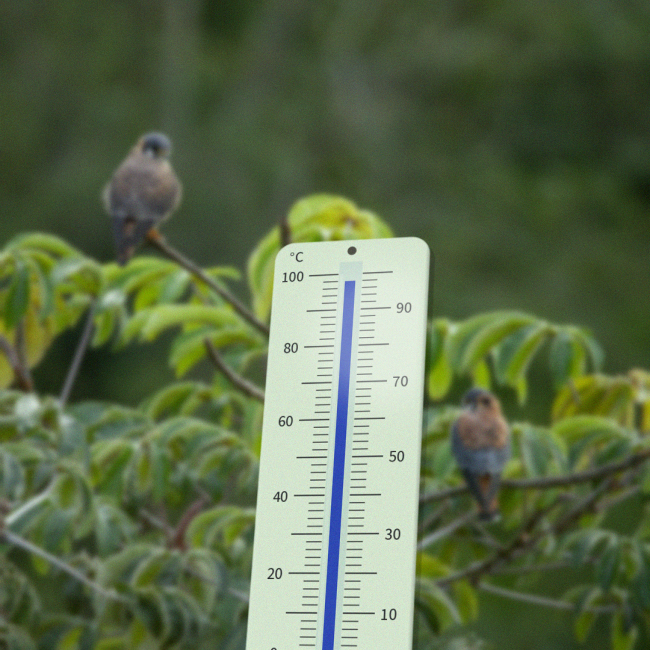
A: 98; °C
